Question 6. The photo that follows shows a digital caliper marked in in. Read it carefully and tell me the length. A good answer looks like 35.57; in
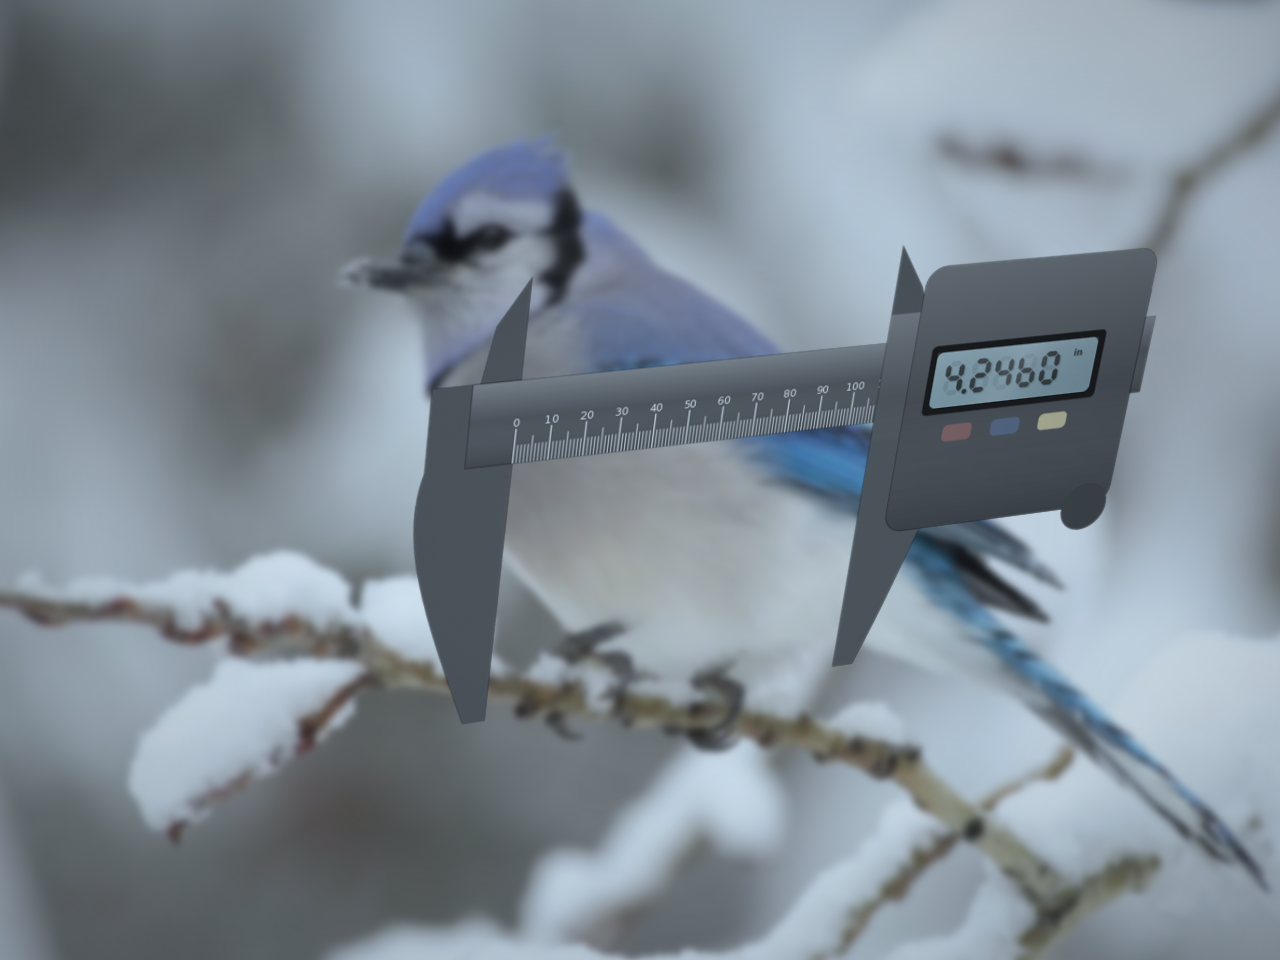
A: 4.2460; in
